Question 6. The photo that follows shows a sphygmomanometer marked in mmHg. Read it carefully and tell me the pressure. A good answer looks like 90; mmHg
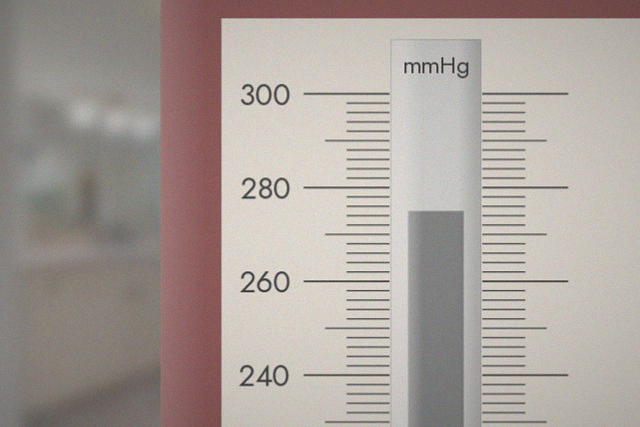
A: 275; mmHg
